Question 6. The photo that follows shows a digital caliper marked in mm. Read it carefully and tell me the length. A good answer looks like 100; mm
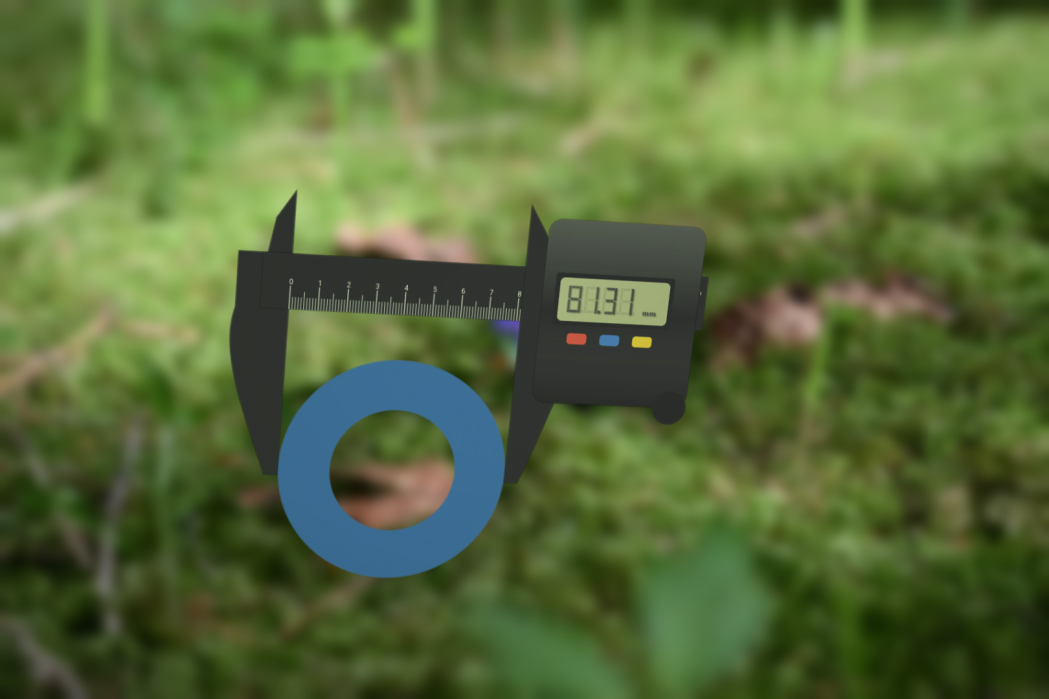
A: 81.31; mm
